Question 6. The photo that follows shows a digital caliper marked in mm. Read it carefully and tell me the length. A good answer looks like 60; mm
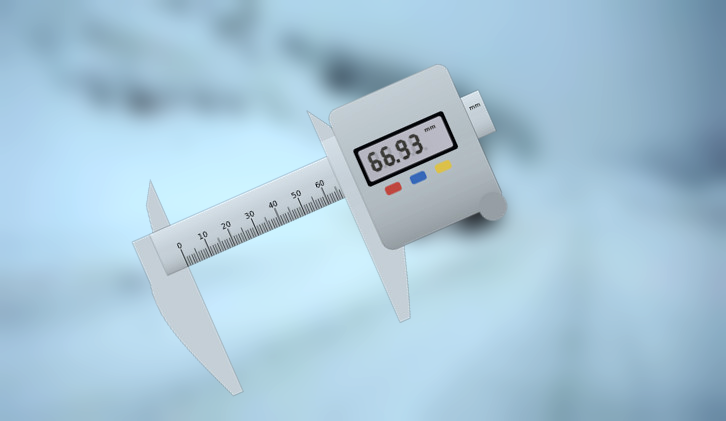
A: 66.93; mm
